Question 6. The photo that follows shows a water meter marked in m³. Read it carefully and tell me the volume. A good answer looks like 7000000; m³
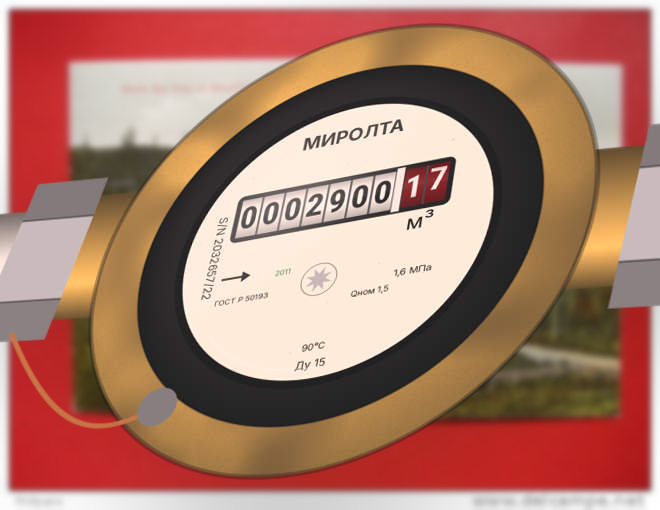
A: 2900.17; m³
